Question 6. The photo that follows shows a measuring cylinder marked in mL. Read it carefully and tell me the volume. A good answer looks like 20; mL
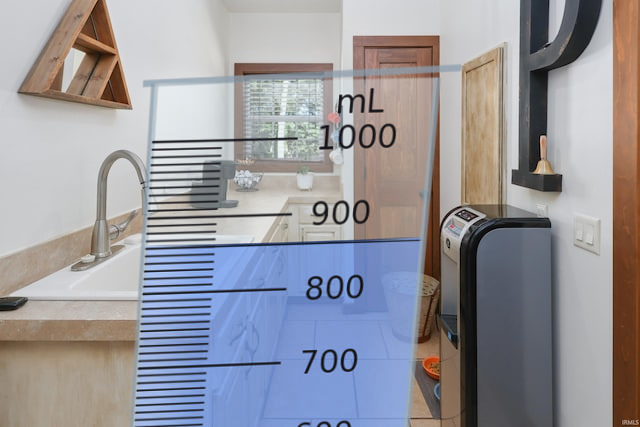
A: 860; mL
